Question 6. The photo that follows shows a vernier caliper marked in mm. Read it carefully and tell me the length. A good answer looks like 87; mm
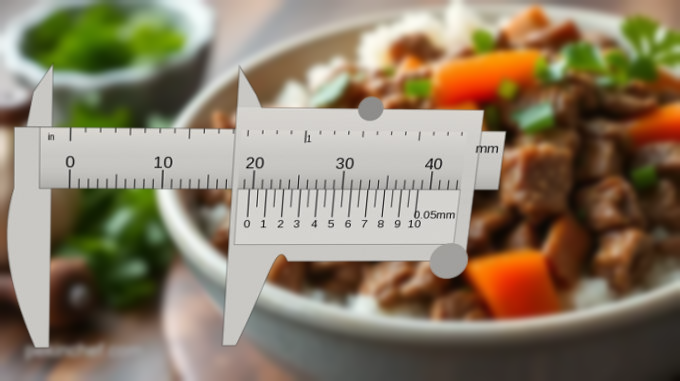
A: 19.6; mm
